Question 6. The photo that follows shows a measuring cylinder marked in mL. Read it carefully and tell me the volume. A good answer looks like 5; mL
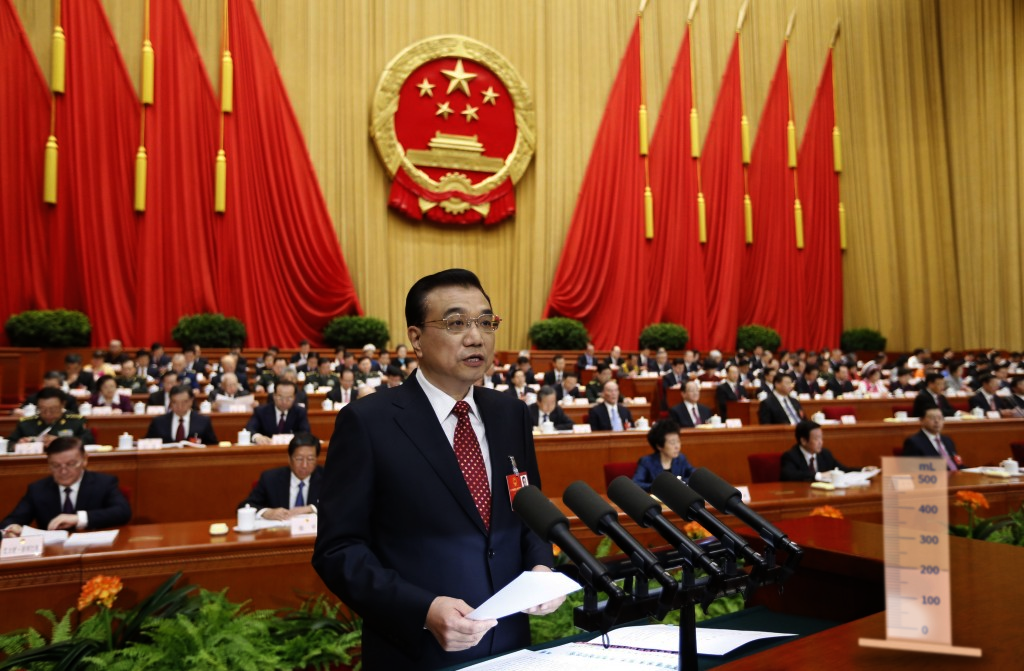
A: 200; mL
